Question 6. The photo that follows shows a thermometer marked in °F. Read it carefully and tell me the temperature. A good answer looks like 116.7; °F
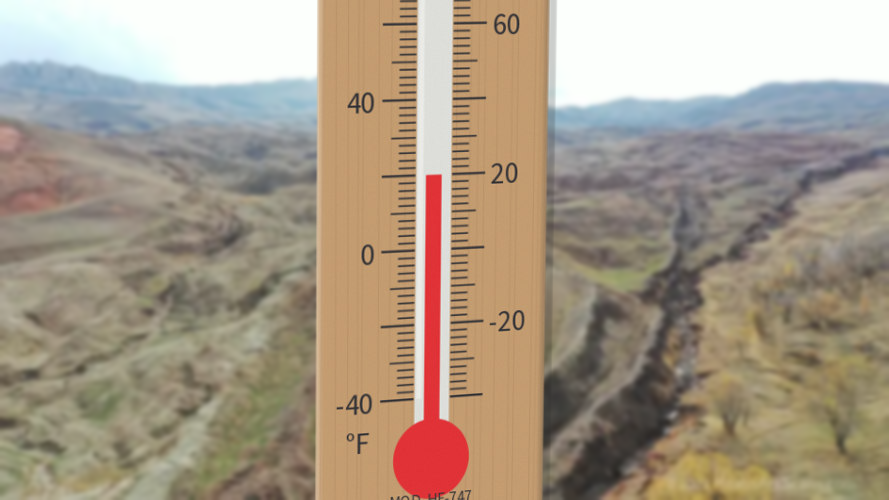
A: 20; °F
